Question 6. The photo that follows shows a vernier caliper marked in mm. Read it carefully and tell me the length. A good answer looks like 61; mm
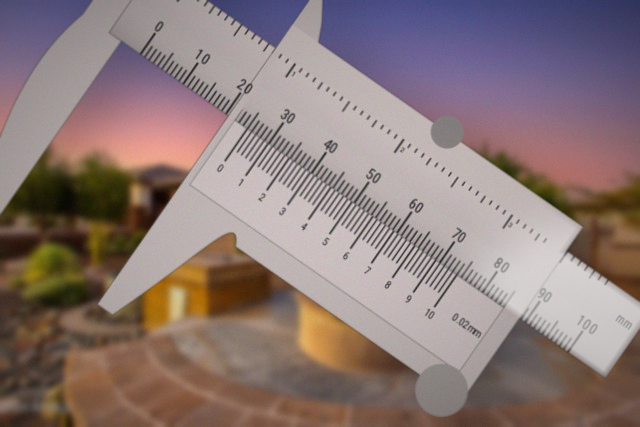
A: 25.0; mm
